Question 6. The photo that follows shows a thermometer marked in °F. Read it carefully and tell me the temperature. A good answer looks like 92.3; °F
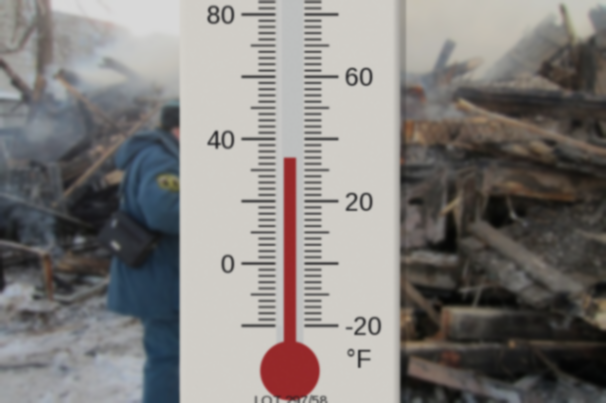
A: 34; °F
